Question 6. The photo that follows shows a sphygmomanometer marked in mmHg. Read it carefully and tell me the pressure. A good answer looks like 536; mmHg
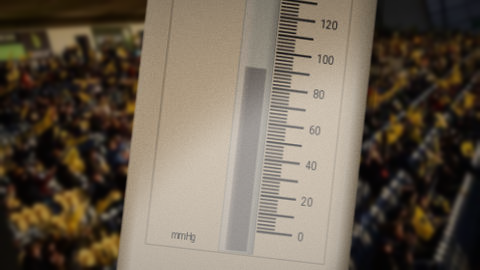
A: 90; mmHg
